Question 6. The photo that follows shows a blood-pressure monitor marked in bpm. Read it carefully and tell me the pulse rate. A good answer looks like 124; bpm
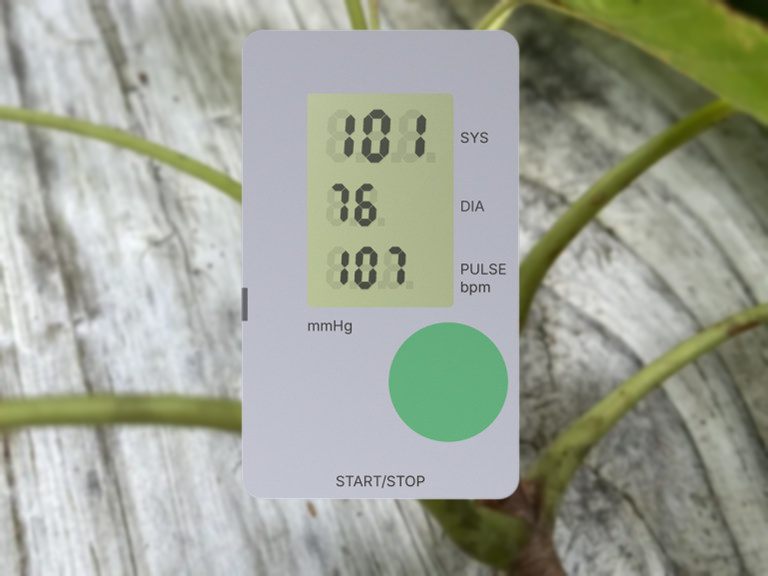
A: 107; bpm
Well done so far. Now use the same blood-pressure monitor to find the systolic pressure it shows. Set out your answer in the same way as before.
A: 101; mmHg
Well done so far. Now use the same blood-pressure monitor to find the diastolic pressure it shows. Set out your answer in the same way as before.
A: 76; mmHg
